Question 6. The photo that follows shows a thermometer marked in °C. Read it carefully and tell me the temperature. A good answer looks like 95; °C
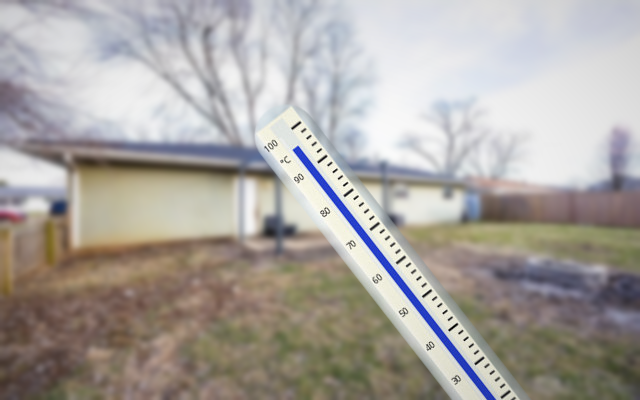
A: 96; °C
